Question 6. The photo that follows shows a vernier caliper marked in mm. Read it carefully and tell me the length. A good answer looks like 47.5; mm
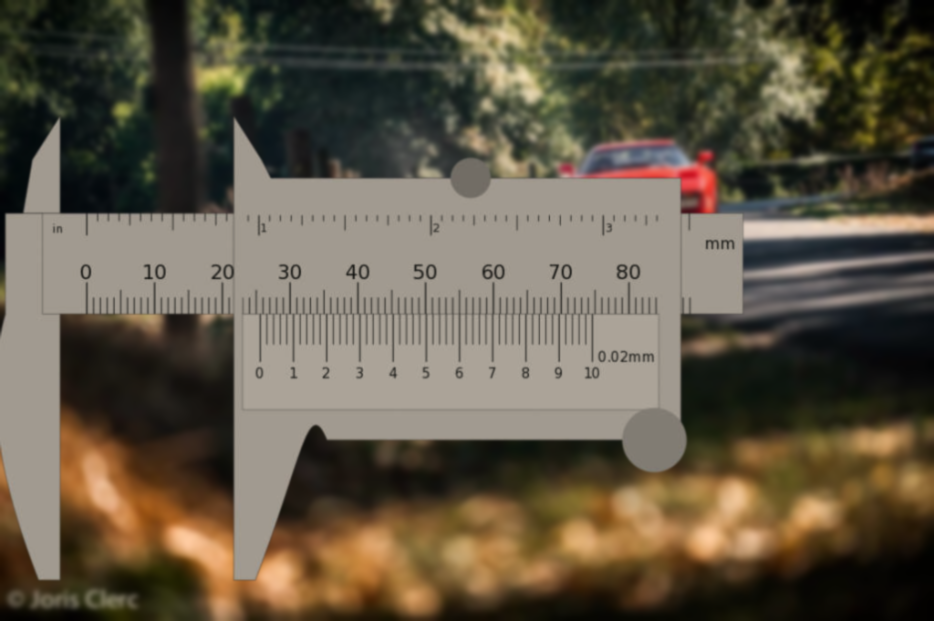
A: 25.6; mm
